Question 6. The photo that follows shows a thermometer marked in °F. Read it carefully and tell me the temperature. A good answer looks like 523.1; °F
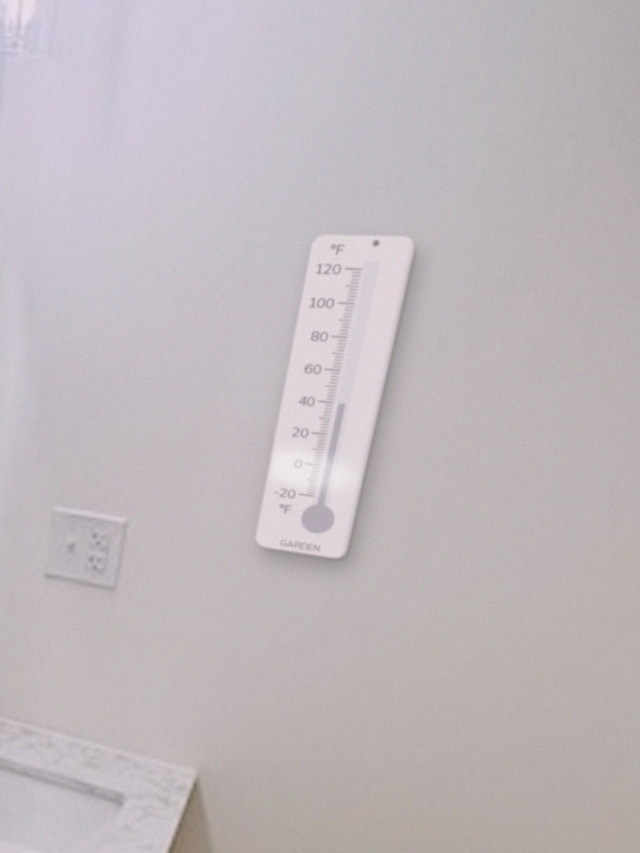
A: 40; °F
